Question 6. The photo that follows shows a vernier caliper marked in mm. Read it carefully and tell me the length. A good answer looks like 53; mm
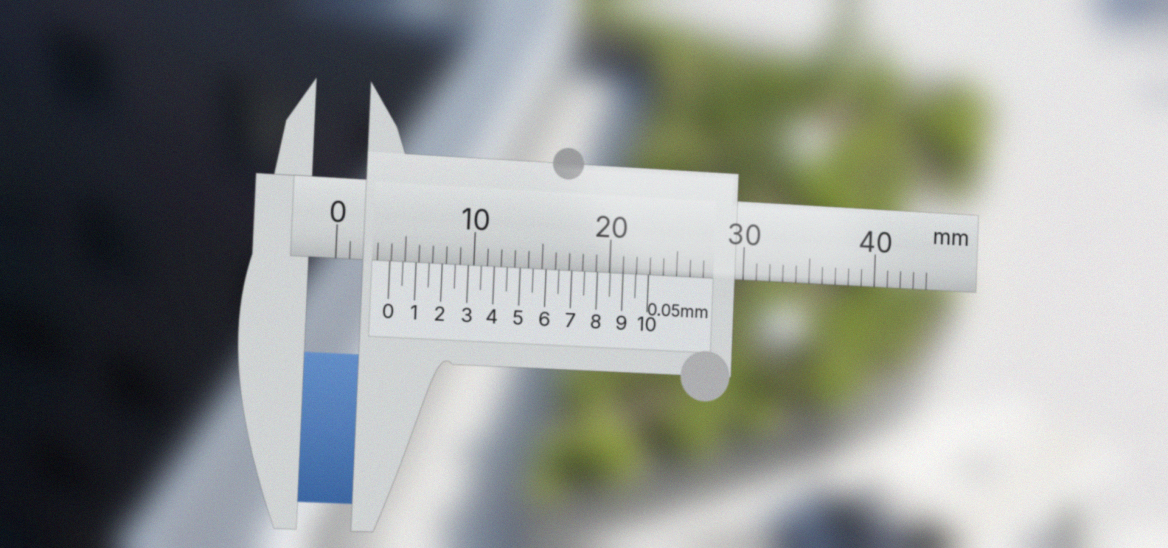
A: 3.9; mm
